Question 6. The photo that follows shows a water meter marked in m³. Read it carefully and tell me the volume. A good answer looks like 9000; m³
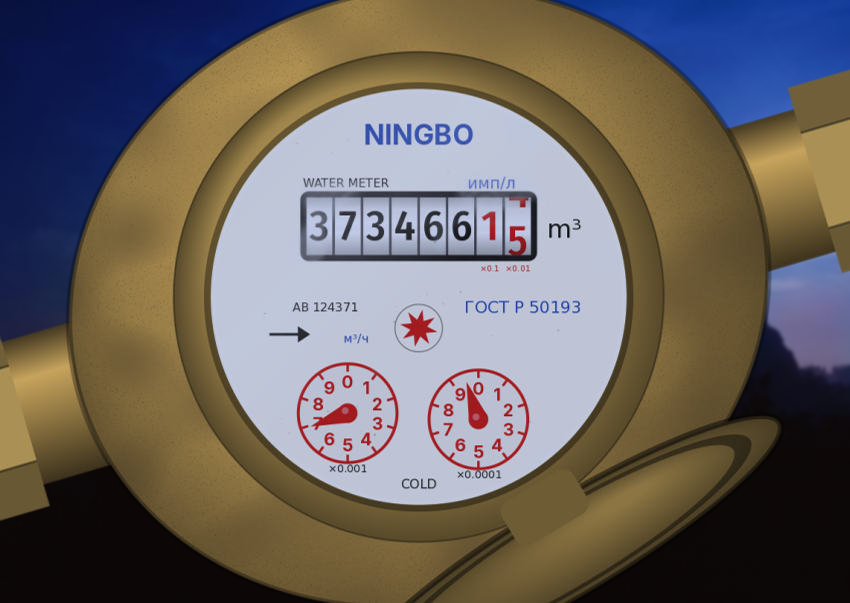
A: 373466.1469; m³
